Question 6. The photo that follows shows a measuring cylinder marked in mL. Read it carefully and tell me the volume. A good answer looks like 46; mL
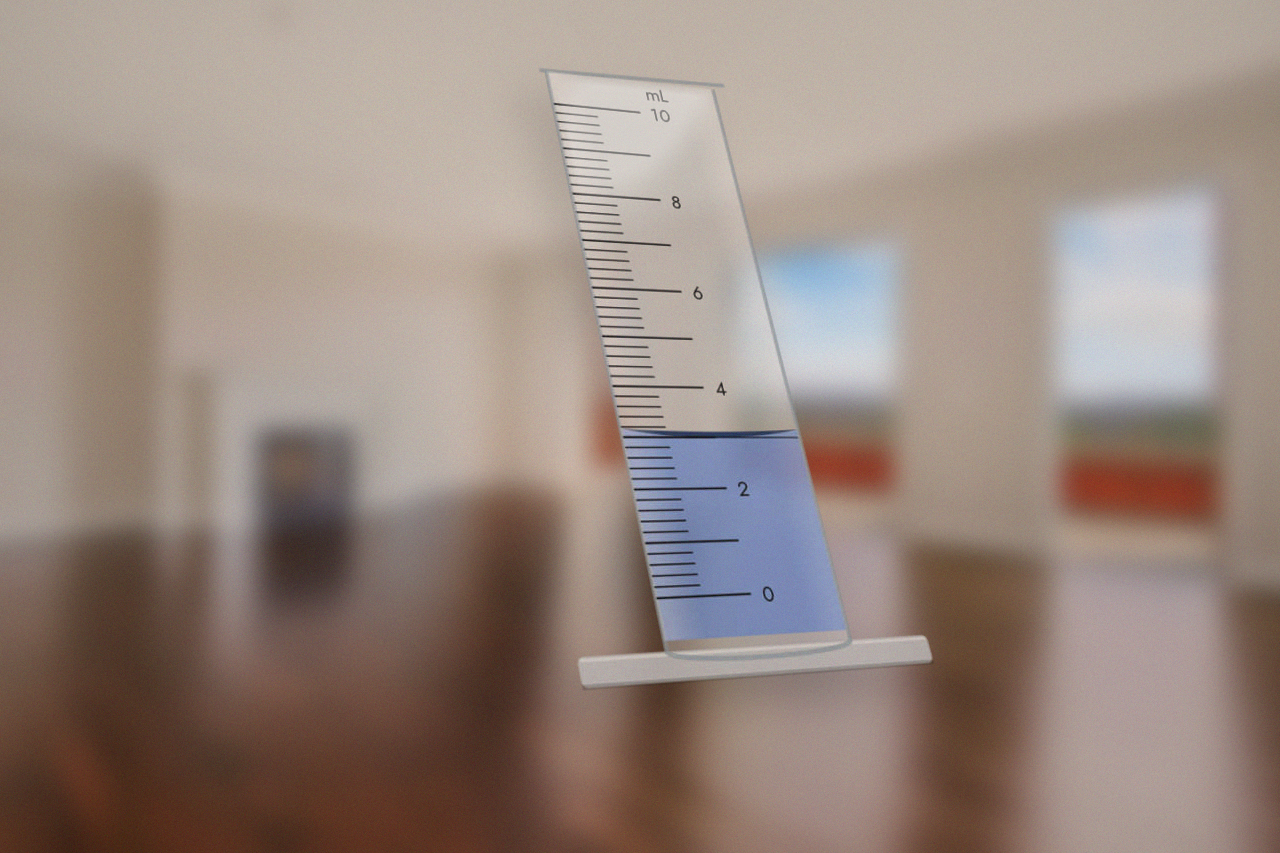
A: 3; mL
